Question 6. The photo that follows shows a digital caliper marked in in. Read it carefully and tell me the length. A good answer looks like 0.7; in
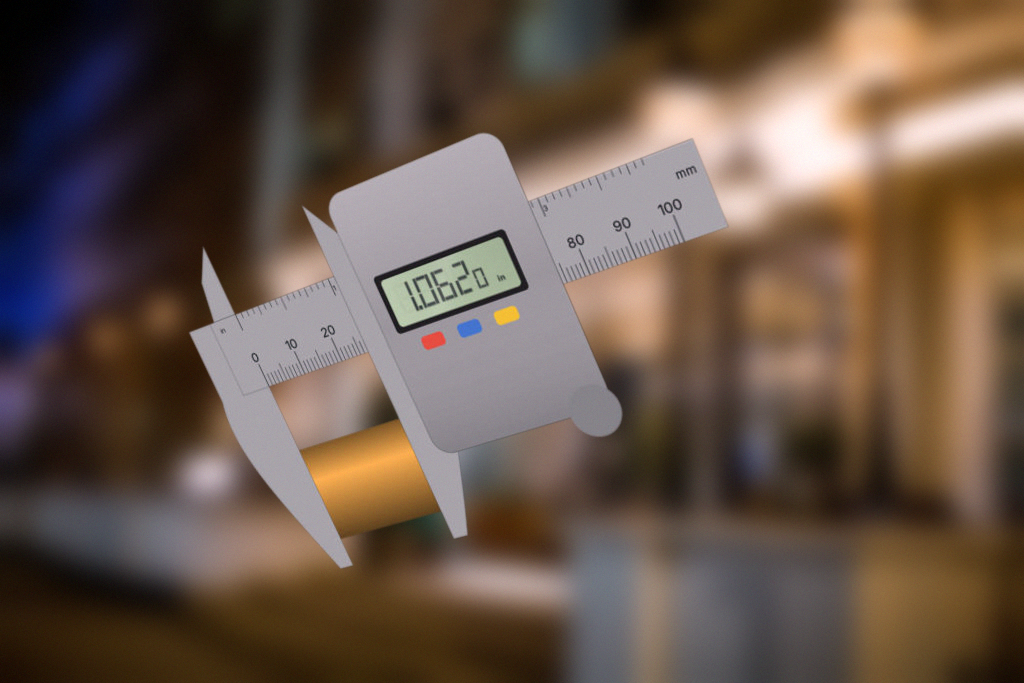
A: 1.0620; in
